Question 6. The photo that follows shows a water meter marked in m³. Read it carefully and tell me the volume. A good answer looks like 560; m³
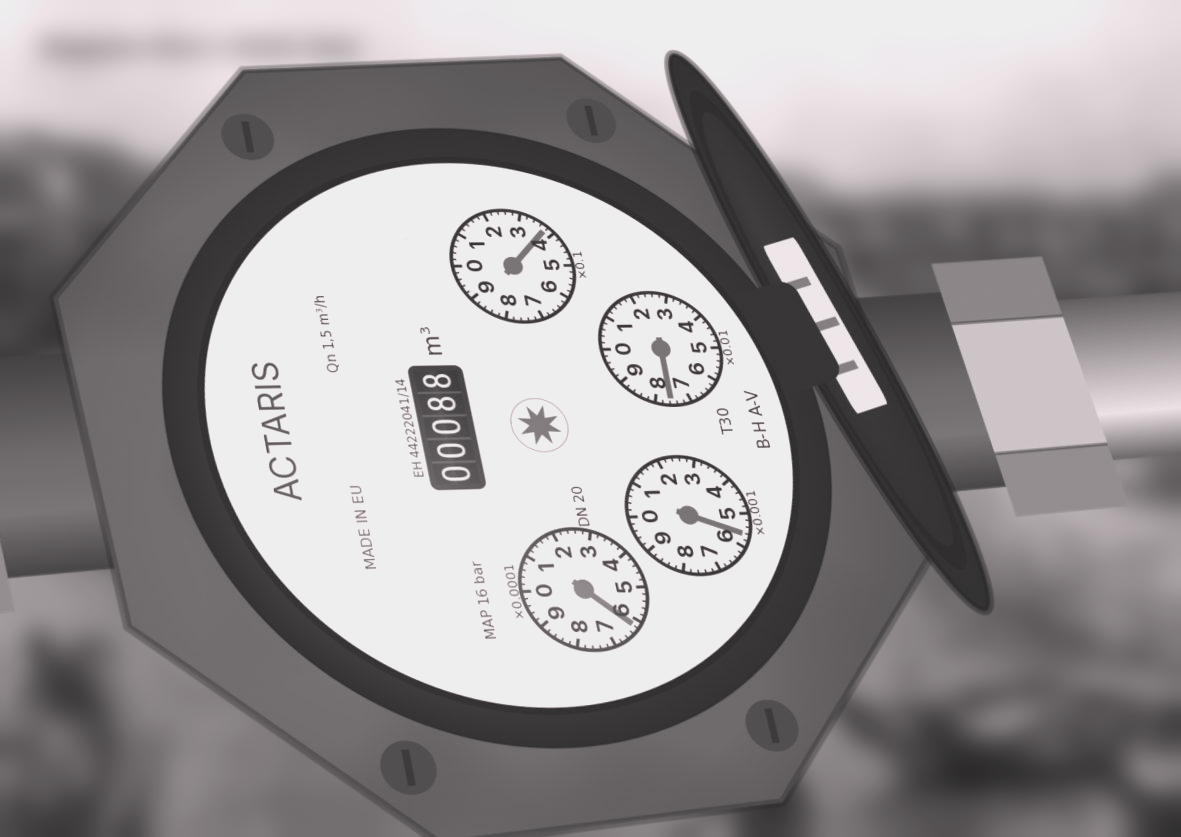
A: 88.3756; m³
